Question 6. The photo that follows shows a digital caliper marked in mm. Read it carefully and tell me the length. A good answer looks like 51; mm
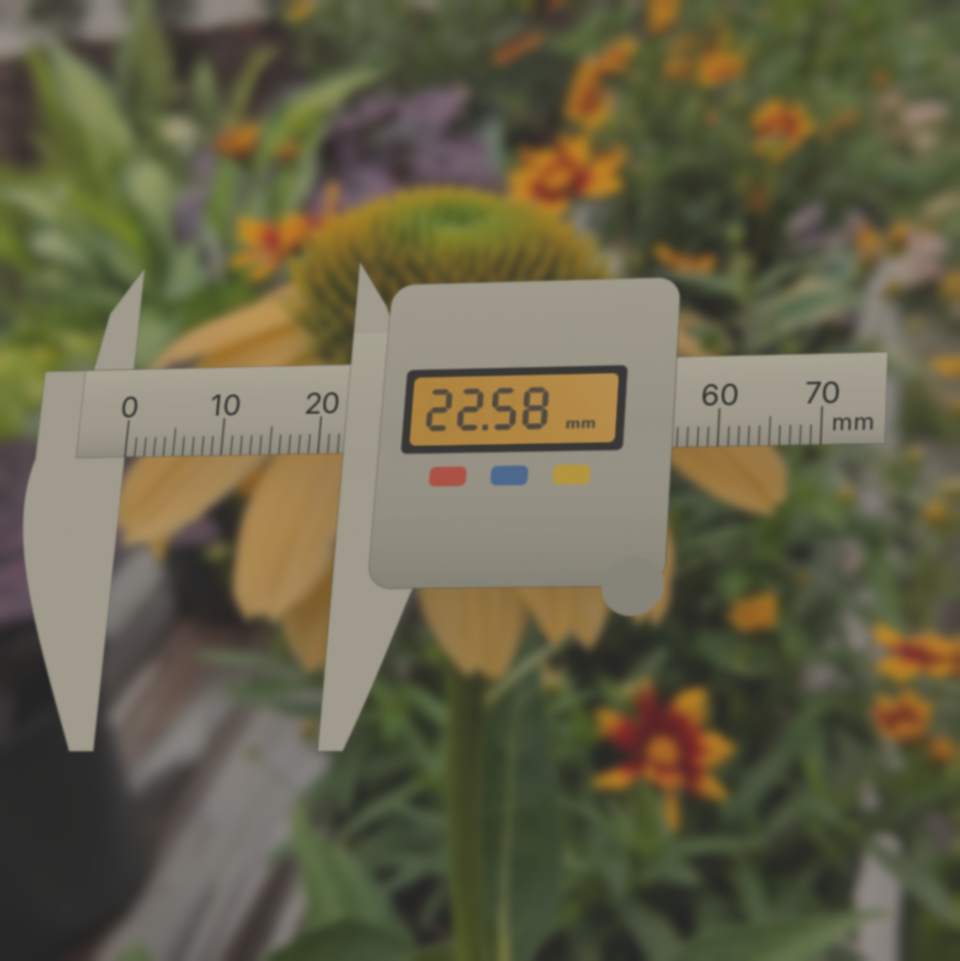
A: 22.58; mm
